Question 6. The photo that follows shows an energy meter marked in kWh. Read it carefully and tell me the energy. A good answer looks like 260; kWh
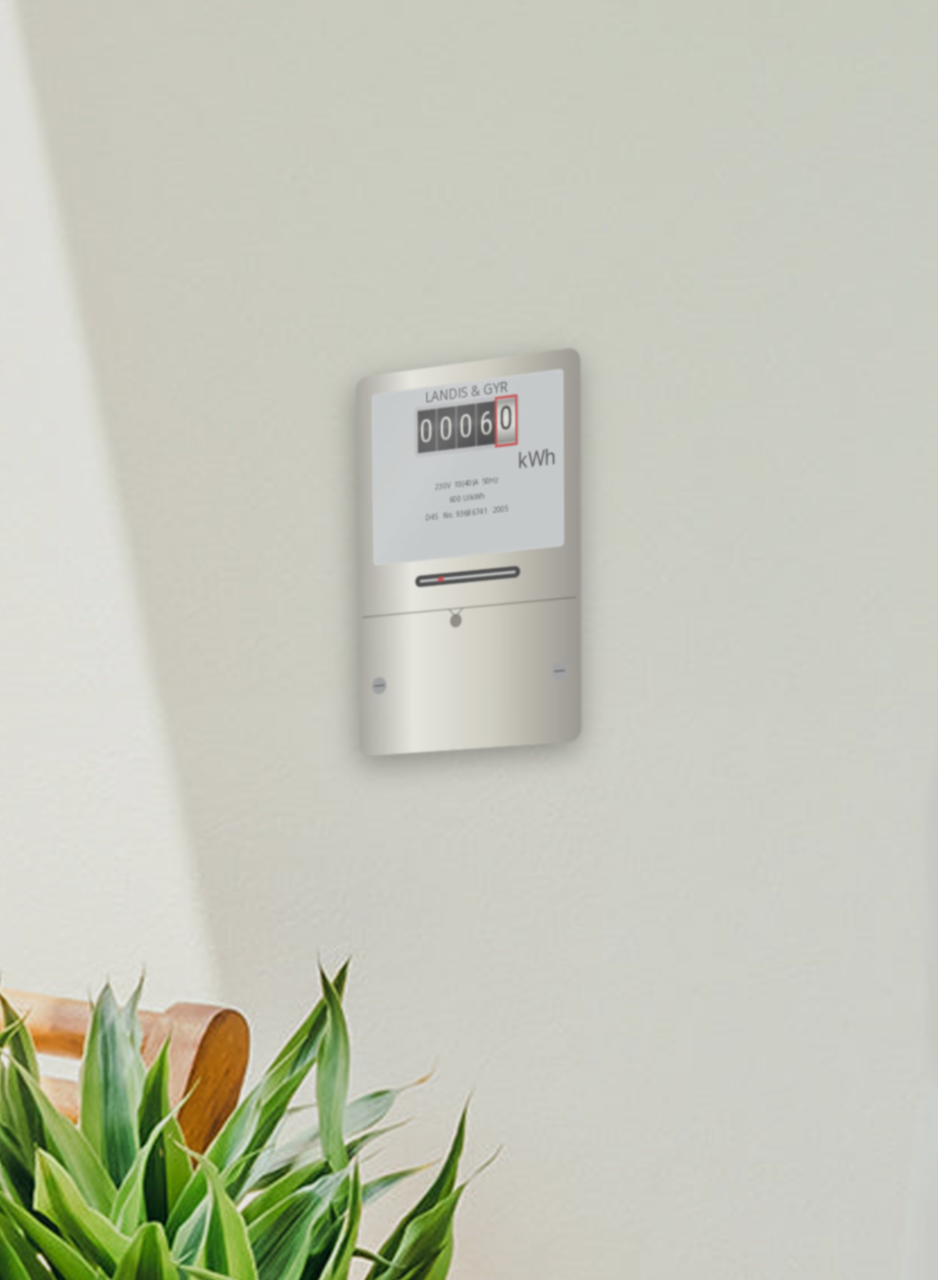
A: 6.0; kWh
